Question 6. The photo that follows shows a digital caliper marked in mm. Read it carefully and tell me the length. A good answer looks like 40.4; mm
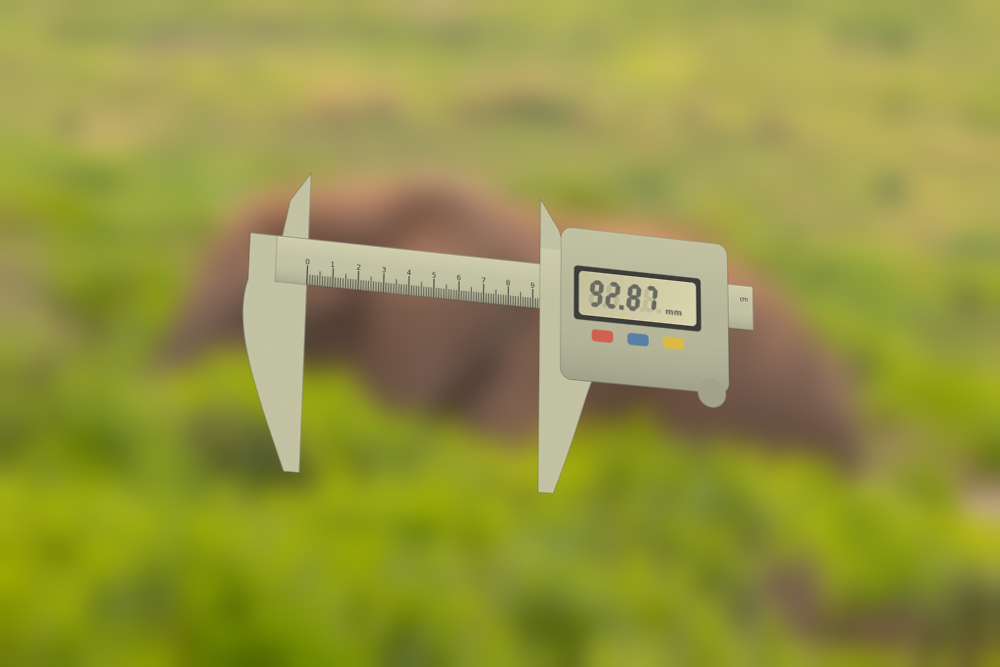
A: 92.87; mm
